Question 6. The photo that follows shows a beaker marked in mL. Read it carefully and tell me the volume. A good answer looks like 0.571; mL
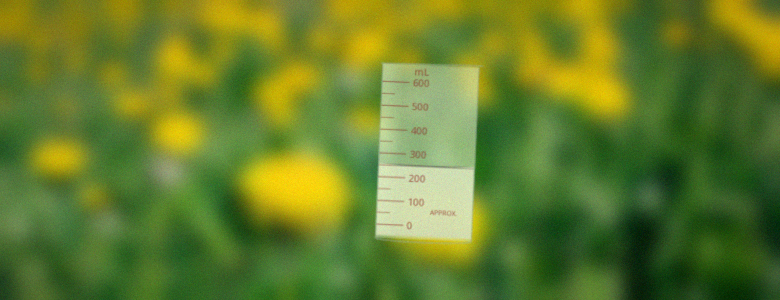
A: 250; mL
